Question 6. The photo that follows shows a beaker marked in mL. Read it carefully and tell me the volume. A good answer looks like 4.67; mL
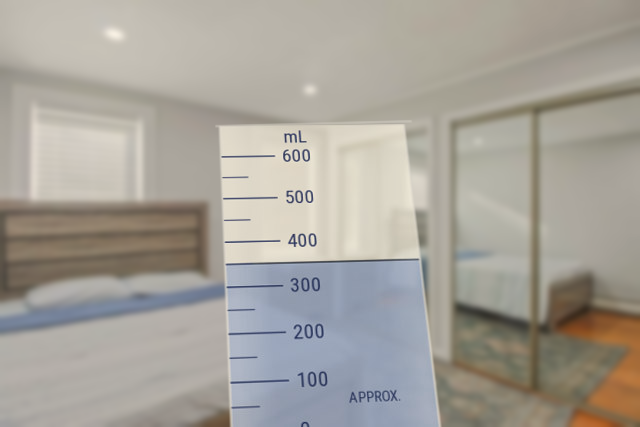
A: 350; mL
